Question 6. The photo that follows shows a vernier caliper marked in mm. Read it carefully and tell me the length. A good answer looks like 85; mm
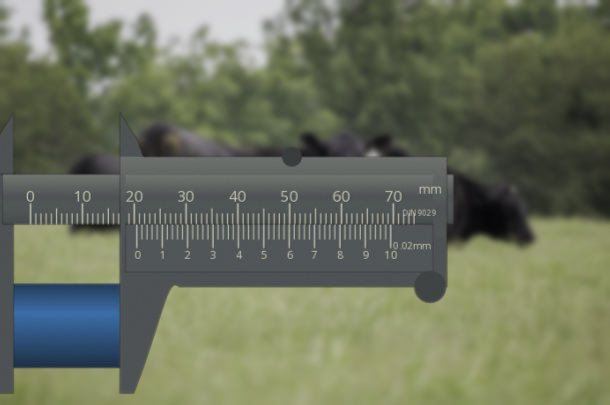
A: 20.5; mm
